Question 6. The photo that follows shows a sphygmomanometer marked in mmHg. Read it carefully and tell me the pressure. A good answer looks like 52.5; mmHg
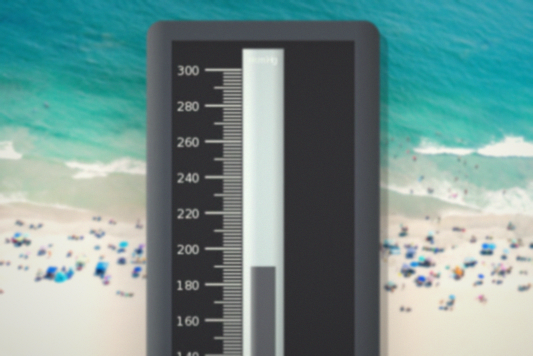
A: 190; mmHg
